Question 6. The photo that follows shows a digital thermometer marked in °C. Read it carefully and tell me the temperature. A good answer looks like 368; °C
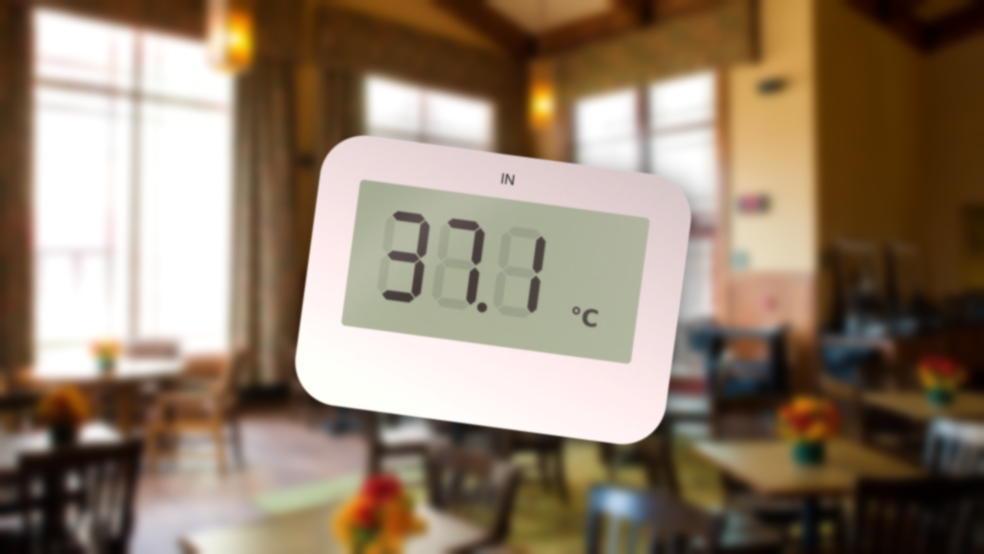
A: 37.1; °C
